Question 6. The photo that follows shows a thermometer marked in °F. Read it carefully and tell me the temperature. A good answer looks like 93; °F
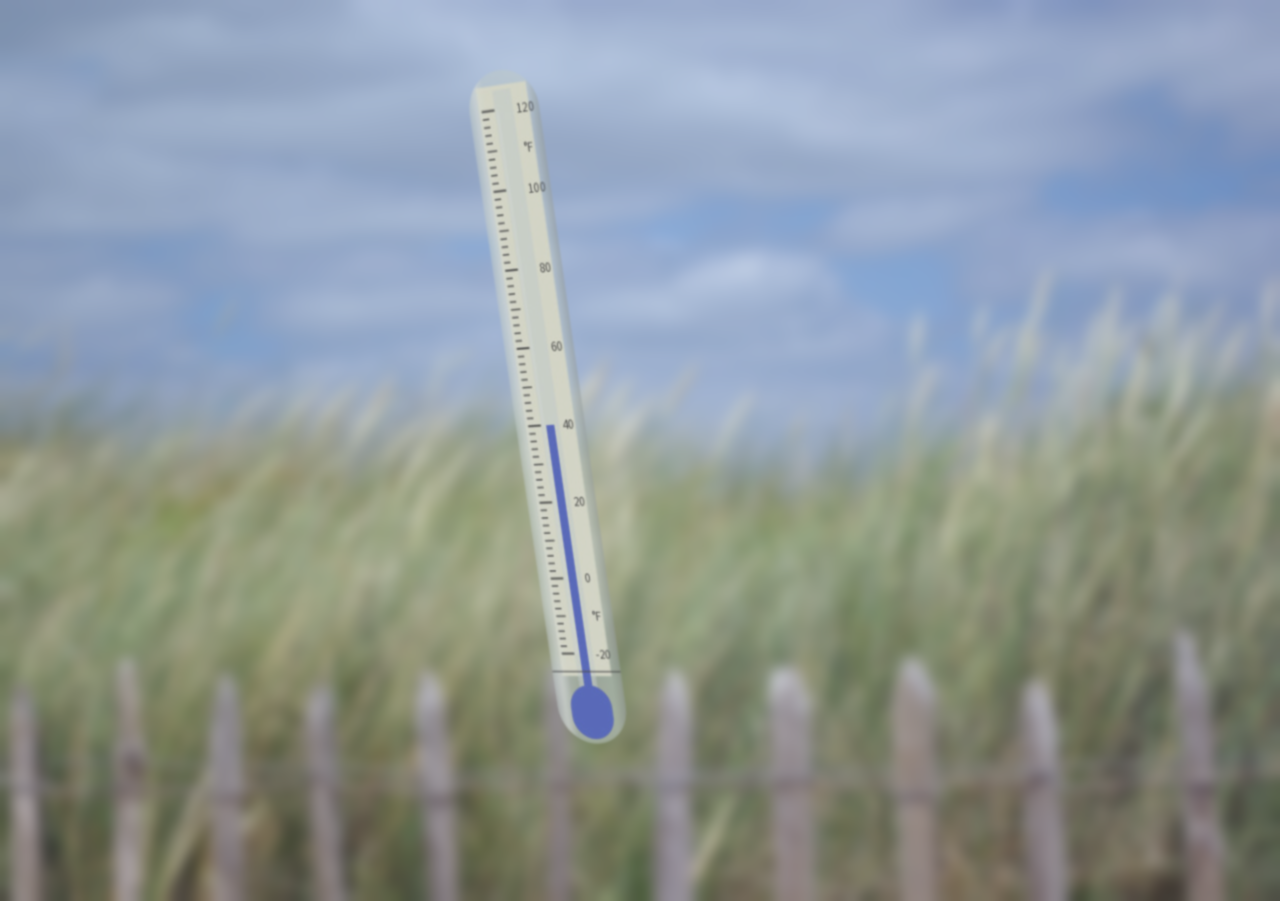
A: 40; °F
